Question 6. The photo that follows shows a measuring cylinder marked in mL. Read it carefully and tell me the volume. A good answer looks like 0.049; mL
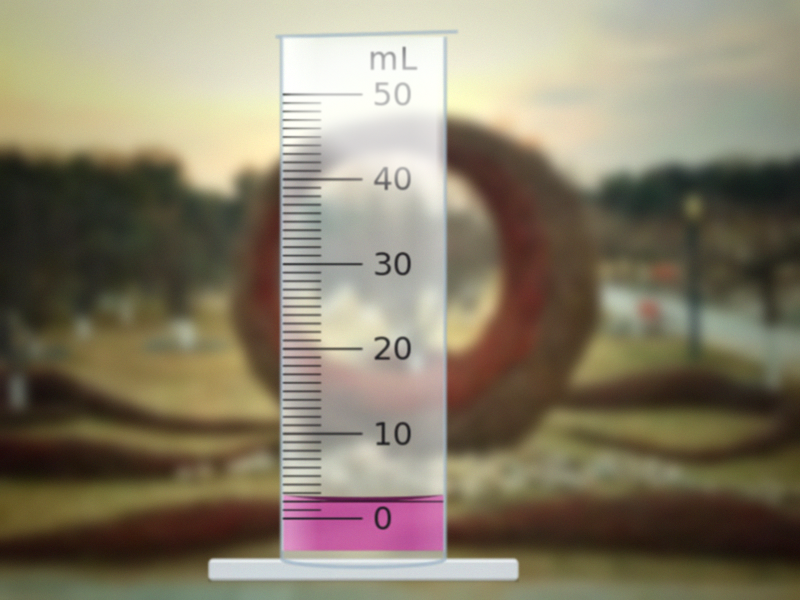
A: 2; mL
